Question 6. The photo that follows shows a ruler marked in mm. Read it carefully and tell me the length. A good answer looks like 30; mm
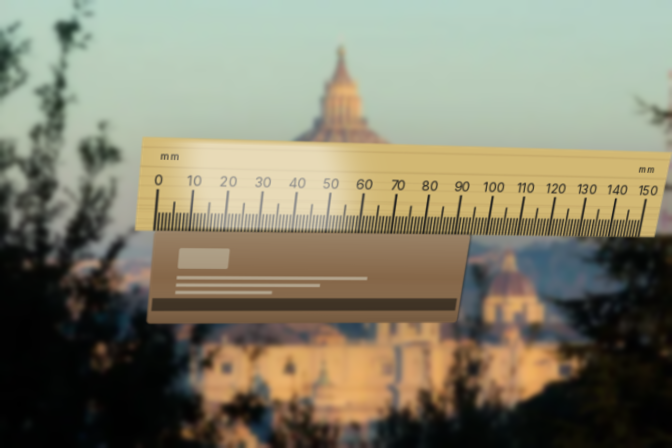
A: 95; mm
